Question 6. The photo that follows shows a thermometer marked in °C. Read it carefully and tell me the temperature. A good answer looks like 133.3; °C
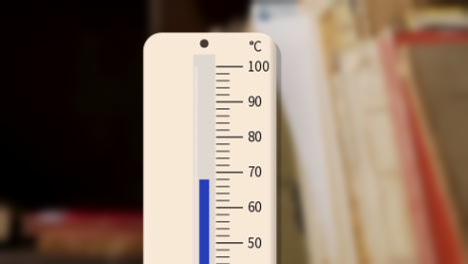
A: 68; °C
